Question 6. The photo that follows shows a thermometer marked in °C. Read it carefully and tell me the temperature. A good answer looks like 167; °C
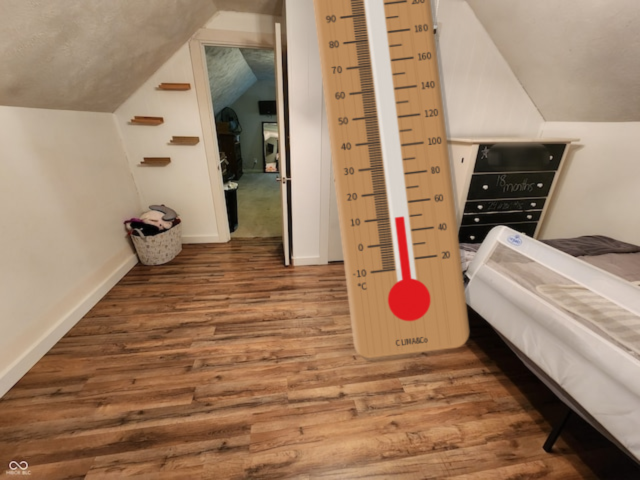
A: 10; °C
